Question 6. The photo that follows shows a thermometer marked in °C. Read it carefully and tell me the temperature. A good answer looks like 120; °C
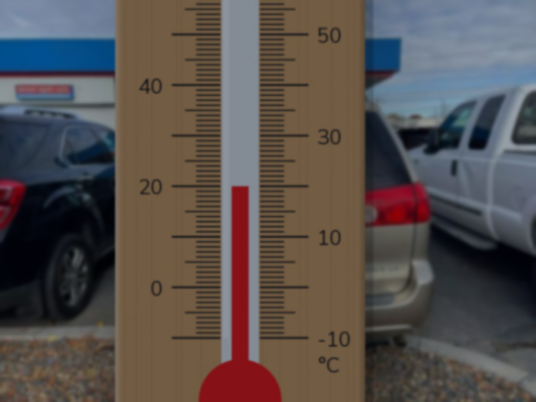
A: 20; °C
